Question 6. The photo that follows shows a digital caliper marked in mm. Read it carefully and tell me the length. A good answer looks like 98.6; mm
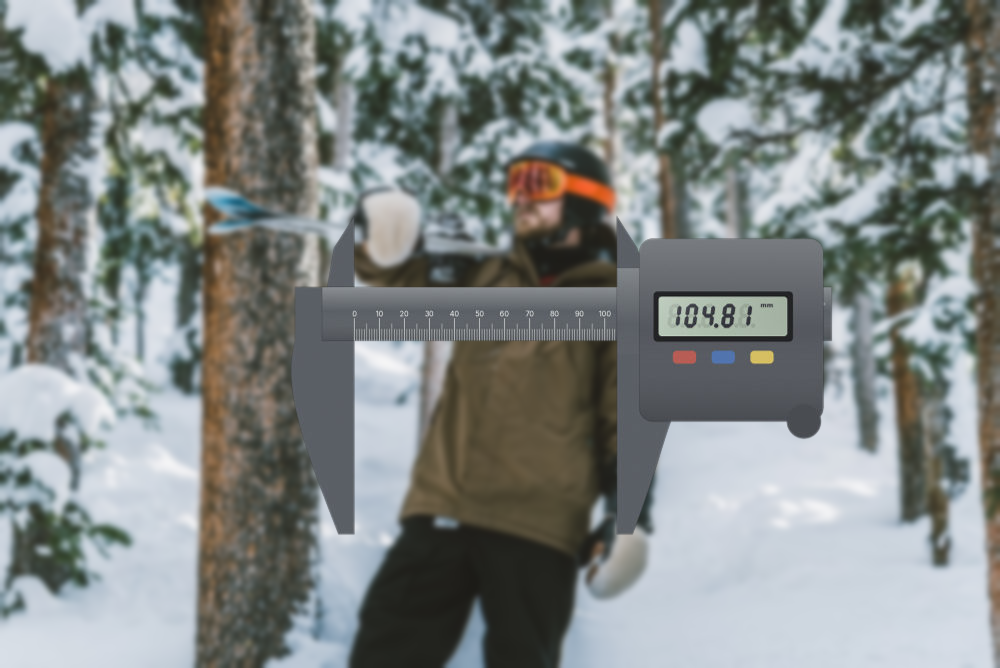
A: 104.81; mm
